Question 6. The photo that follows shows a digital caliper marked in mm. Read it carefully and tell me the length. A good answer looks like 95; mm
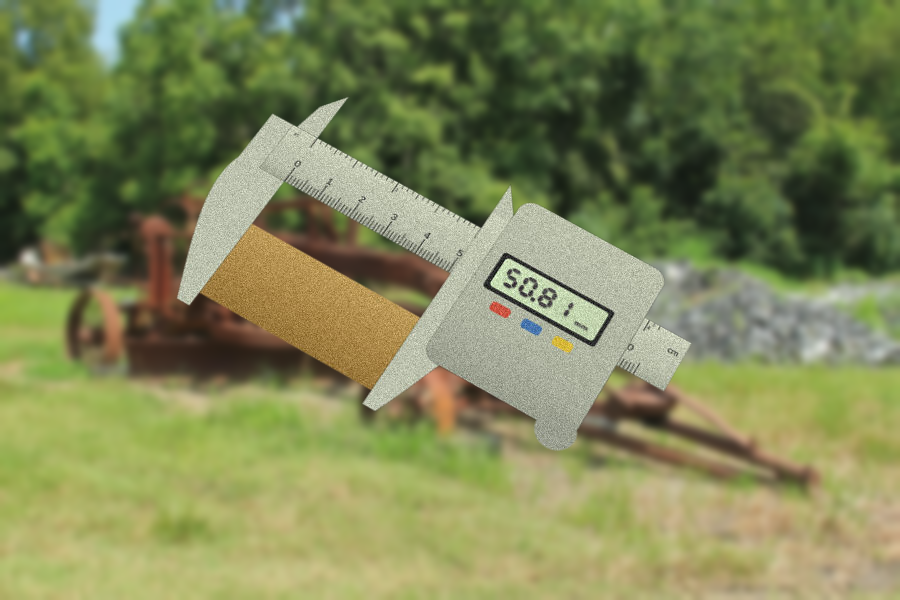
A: 50.81; mm
